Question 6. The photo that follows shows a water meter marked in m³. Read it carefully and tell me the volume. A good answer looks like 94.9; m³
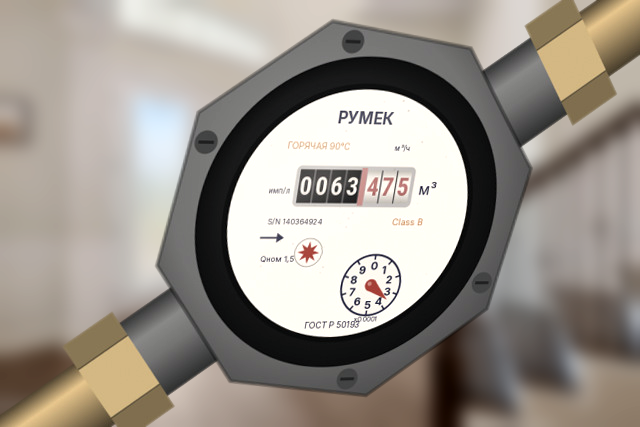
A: 63.4753; m³
